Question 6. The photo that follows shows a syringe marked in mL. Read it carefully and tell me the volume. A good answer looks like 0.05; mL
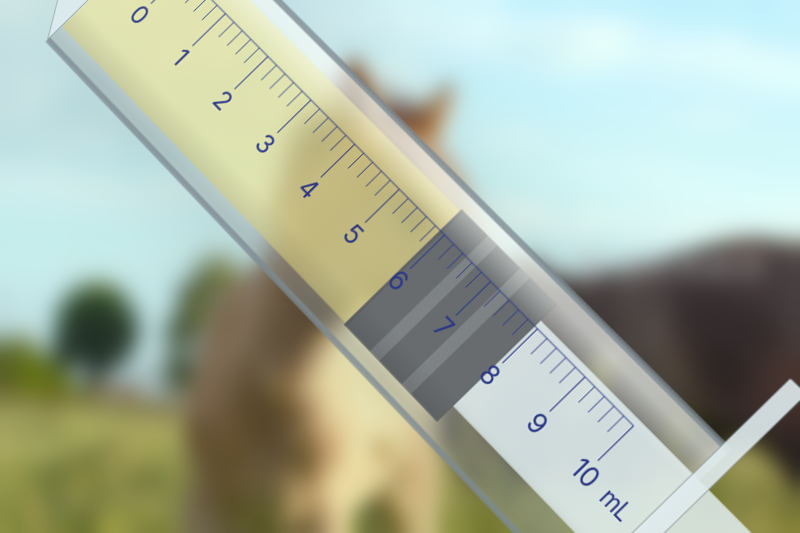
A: 5.9; mL
